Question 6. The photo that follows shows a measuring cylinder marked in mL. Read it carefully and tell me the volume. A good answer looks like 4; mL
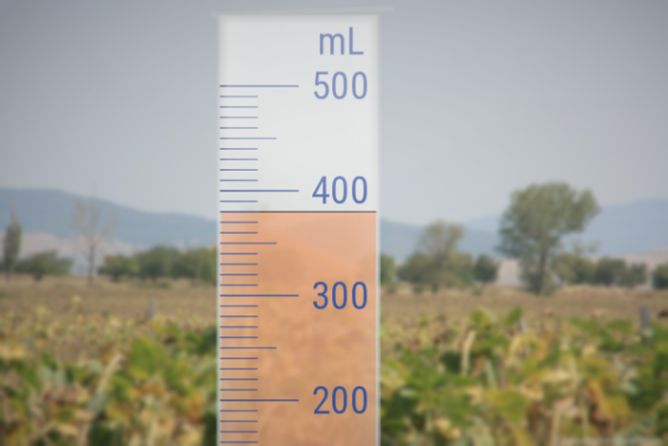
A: 380; mL
